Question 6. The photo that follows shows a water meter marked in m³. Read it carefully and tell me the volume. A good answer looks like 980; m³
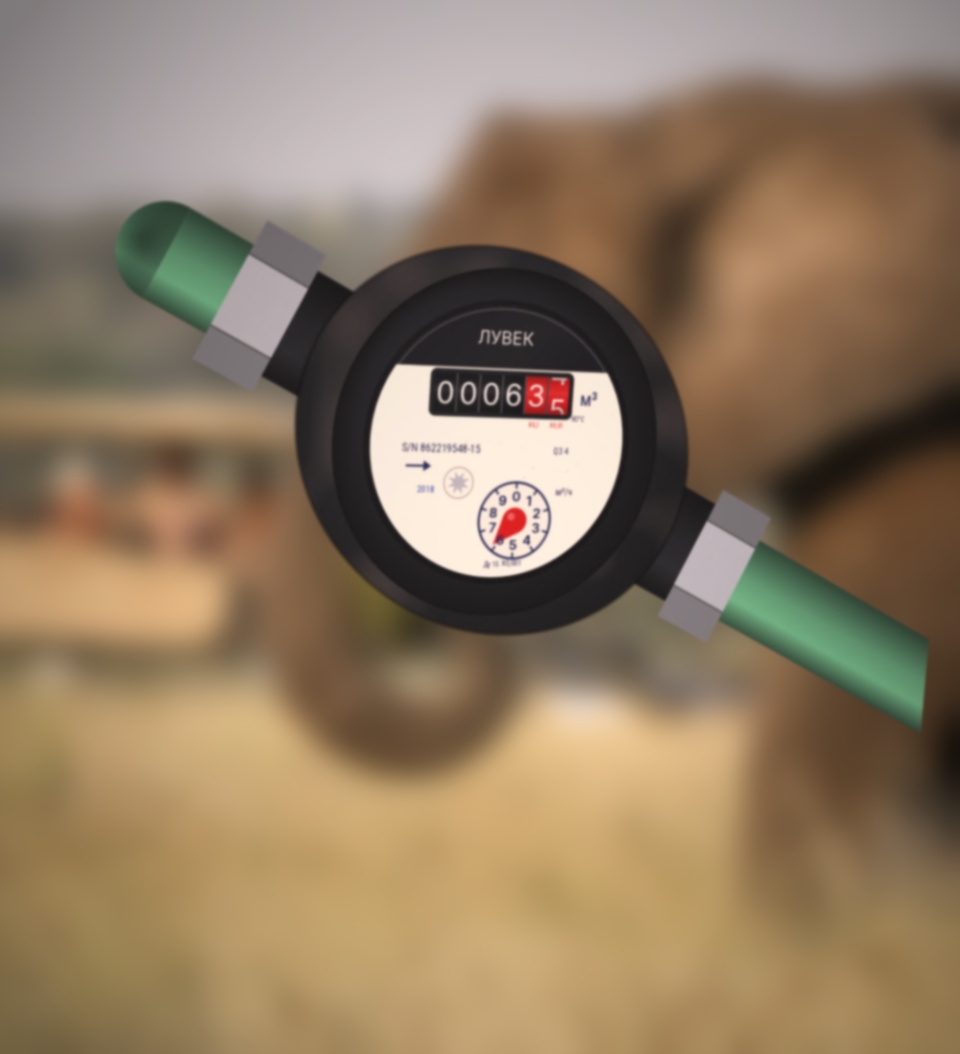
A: 6.346; m³
